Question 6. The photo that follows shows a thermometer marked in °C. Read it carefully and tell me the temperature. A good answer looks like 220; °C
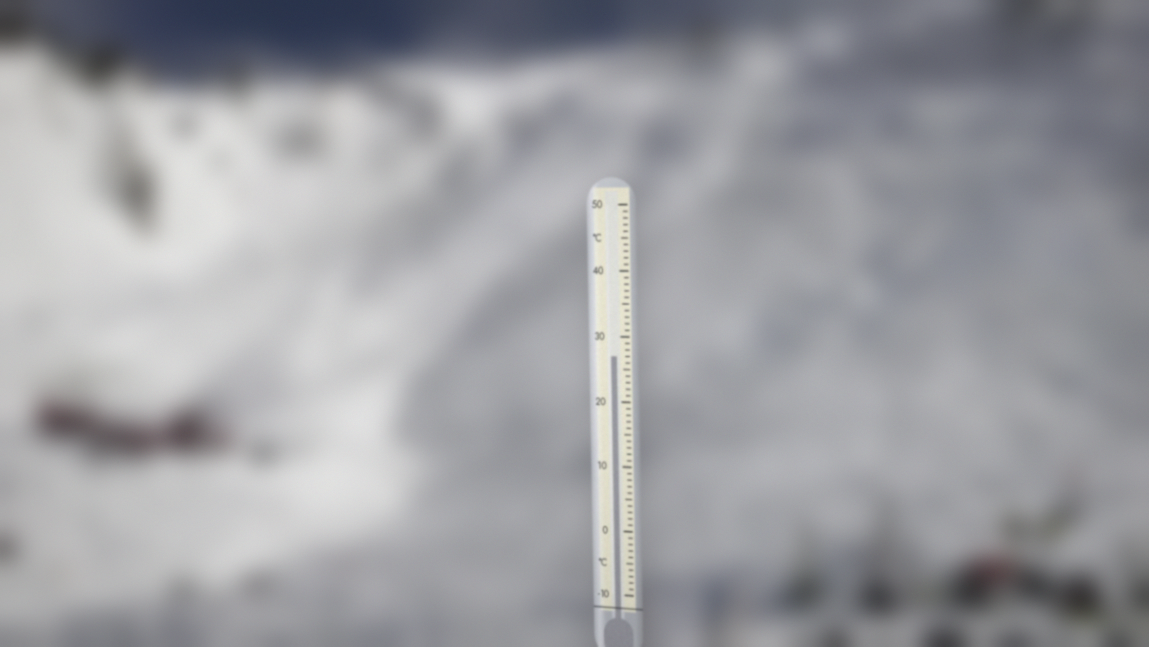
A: 27; °C
